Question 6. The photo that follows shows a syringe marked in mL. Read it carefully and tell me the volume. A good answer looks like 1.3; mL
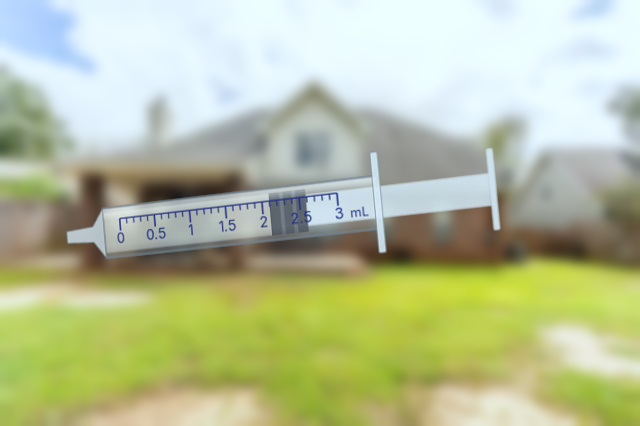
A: 2.1; mL
